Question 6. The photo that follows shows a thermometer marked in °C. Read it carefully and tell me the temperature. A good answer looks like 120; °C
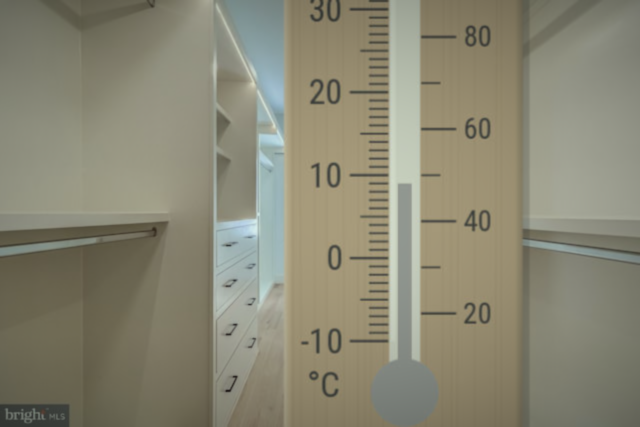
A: 9; °C
